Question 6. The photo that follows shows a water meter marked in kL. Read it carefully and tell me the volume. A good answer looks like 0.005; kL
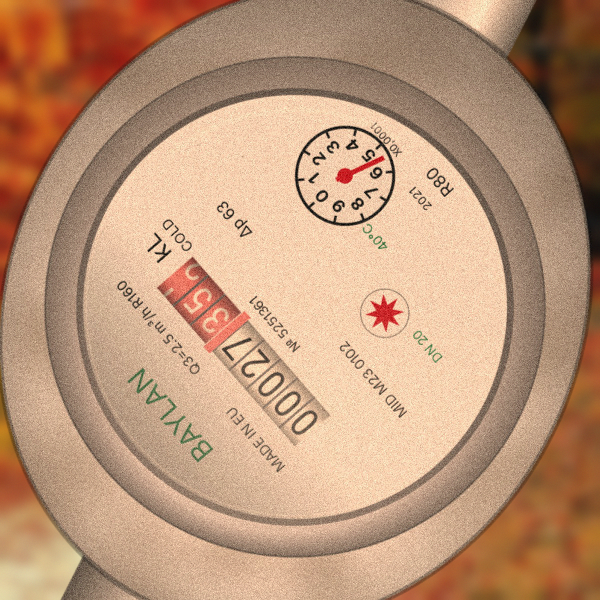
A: 27.3515; kL
